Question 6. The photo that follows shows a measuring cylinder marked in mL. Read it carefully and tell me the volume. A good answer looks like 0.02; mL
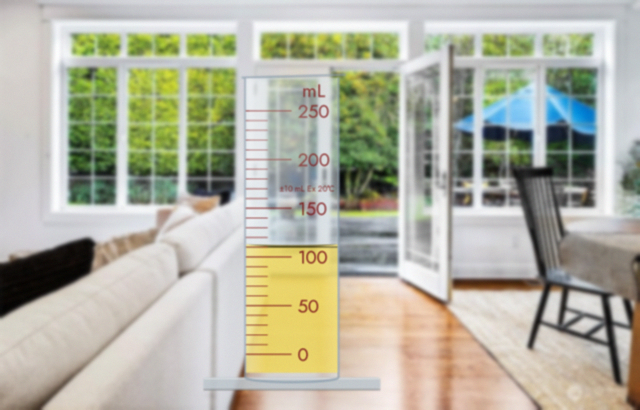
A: 110; mL
